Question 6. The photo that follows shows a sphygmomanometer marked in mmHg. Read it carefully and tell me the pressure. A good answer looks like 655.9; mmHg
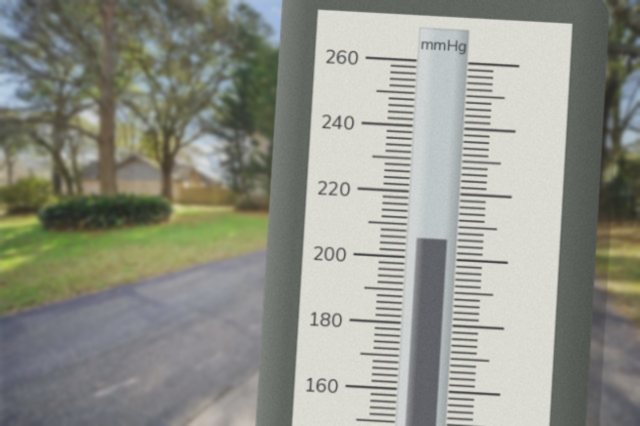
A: 206; mmHg
